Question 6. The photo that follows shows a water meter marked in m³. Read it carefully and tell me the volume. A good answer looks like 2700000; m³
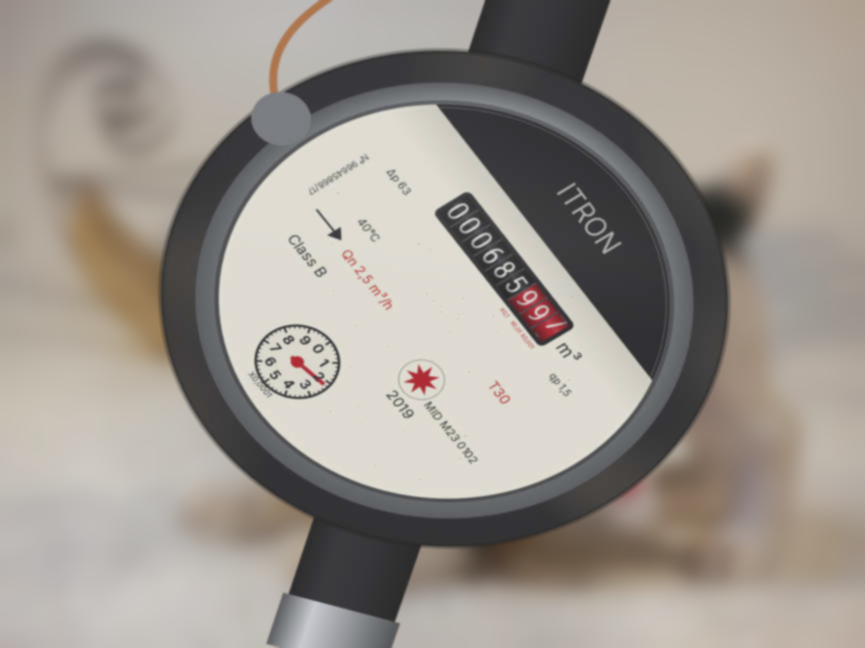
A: 685.9972; m³
